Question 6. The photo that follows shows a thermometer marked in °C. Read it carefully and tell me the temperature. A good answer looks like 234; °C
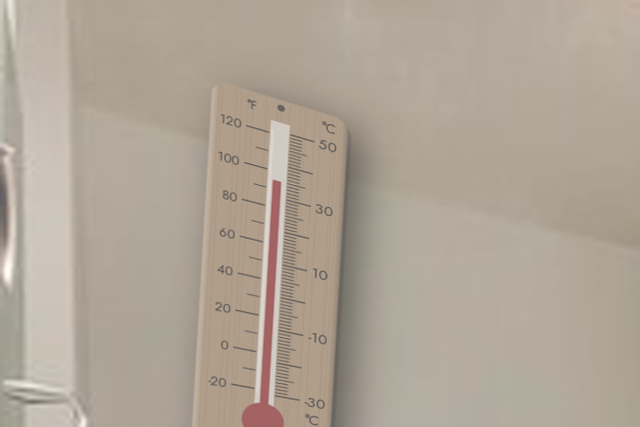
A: 35; °C
